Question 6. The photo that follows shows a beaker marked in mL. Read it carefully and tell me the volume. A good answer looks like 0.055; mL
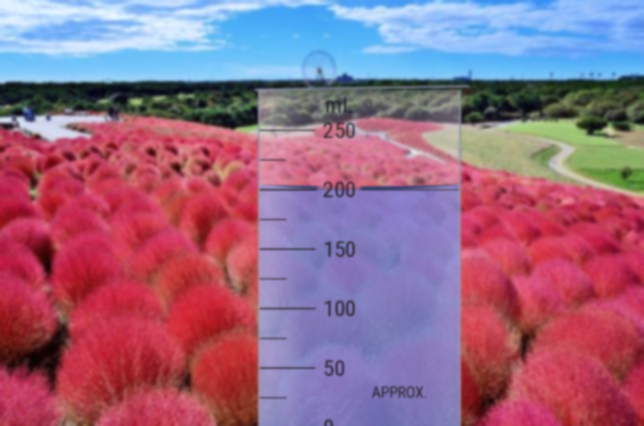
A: 200; mL
